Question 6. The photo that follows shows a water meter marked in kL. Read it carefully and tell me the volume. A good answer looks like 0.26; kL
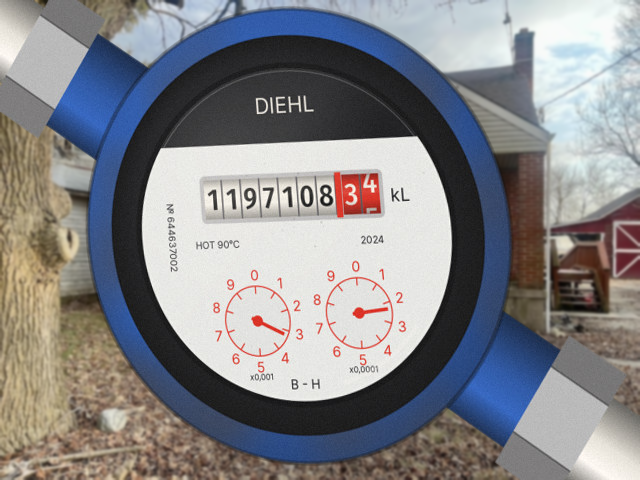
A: 1197108.3432; kL
